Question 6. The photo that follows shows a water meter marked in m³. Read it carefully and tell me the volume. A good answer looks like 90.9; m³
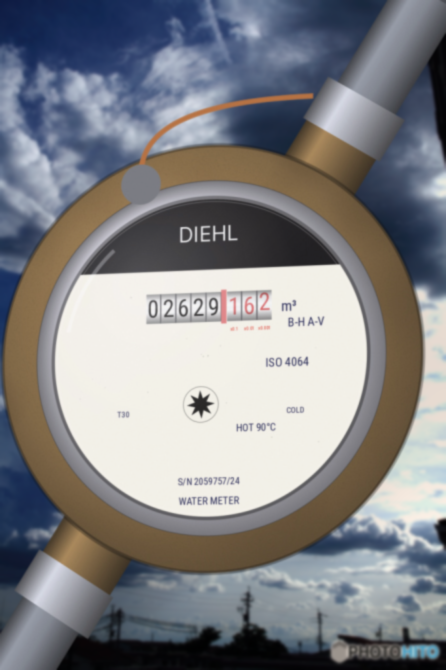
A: 2629.162; m³
